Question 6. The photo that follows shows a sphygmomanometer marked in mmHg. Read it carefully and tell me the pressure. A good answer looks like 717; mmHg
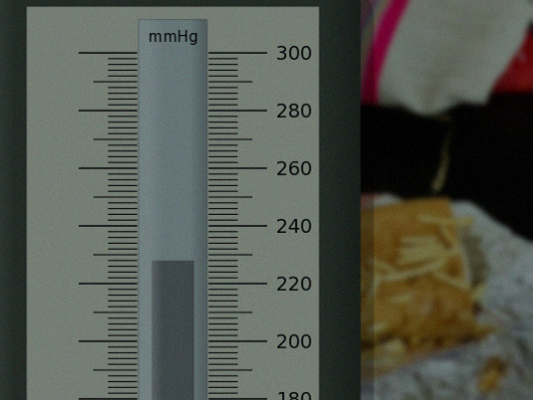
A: 228; mmHg
